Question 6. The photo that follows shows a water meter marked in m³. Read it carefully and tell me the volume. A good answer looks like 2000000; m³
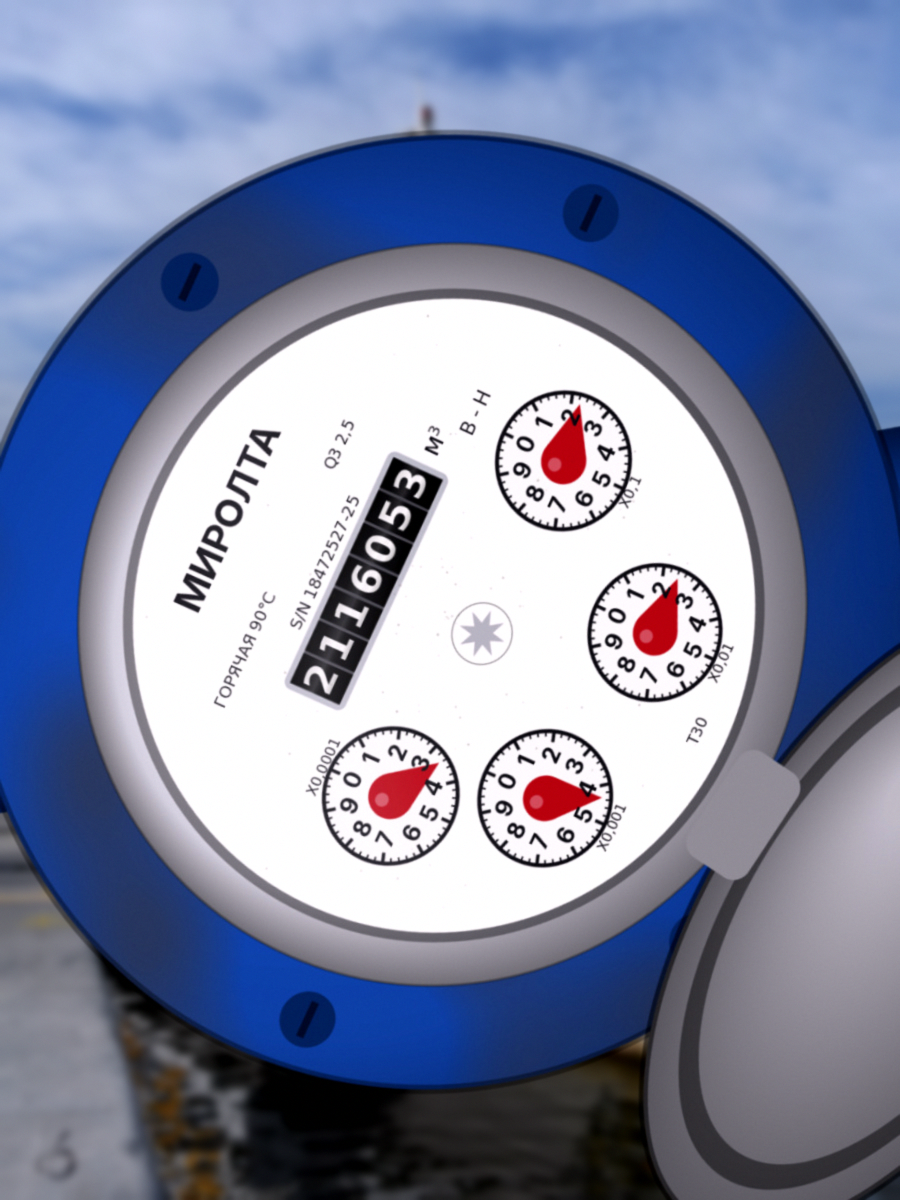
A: 2116053.2243; m³
